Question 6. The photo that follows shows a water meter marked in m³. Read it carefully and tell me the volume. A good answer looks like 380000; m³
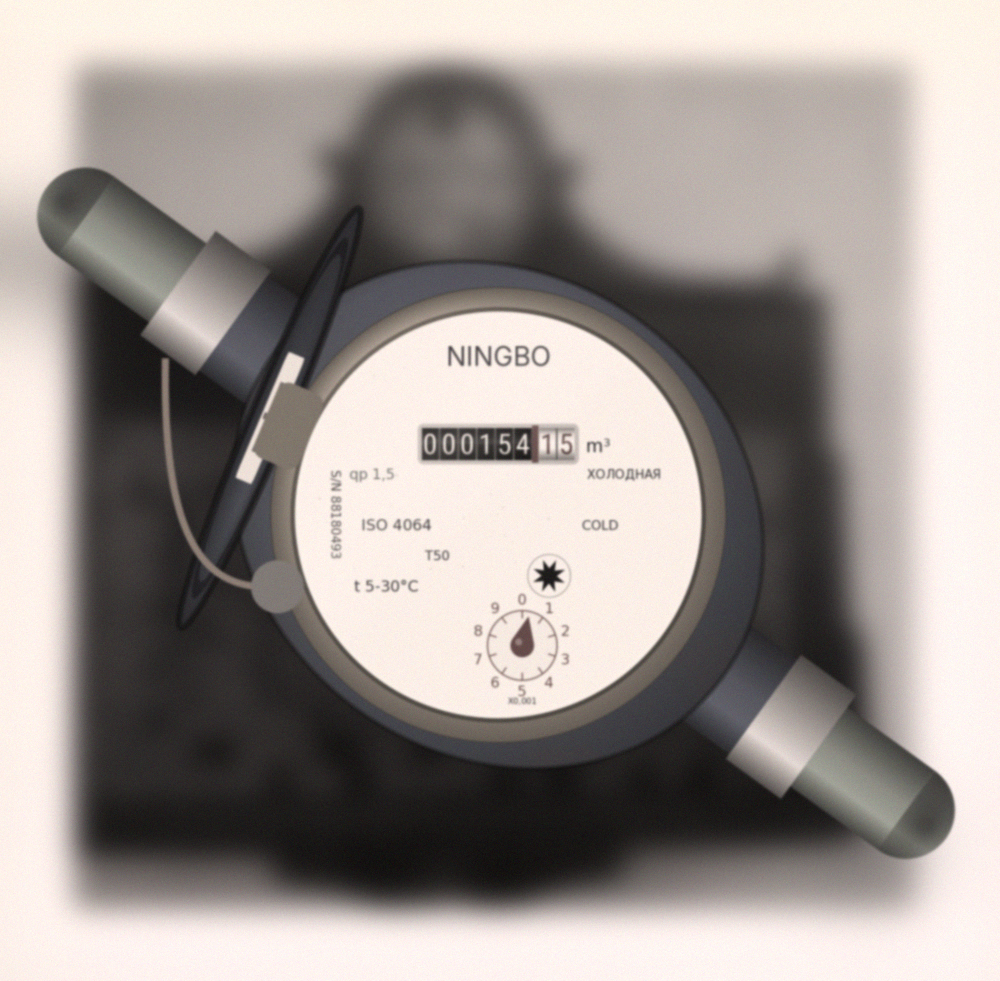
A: 154.150; m³
